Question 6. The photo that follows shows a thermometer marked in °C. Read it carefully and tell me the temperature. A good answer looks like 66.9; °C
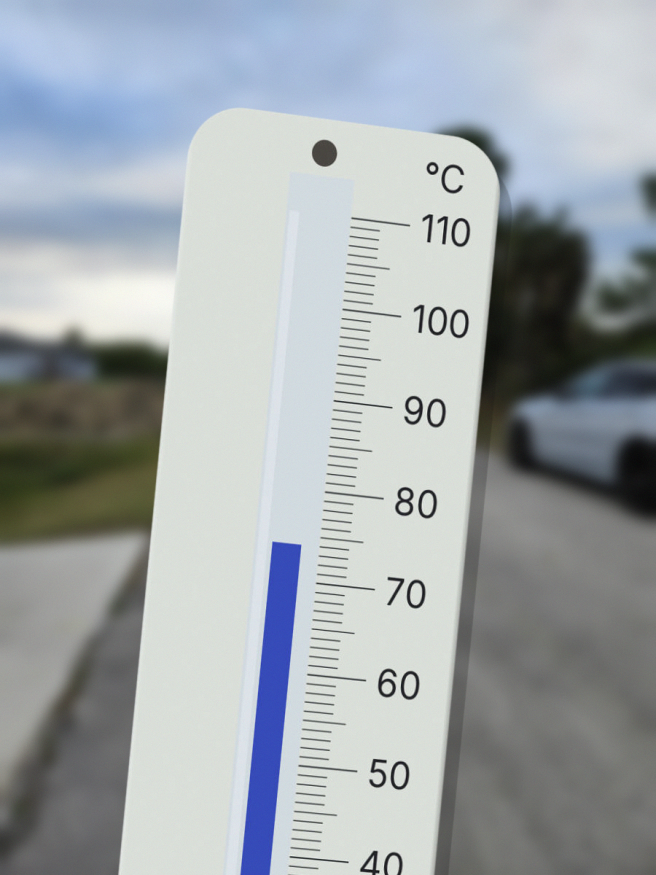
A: 74; °C
